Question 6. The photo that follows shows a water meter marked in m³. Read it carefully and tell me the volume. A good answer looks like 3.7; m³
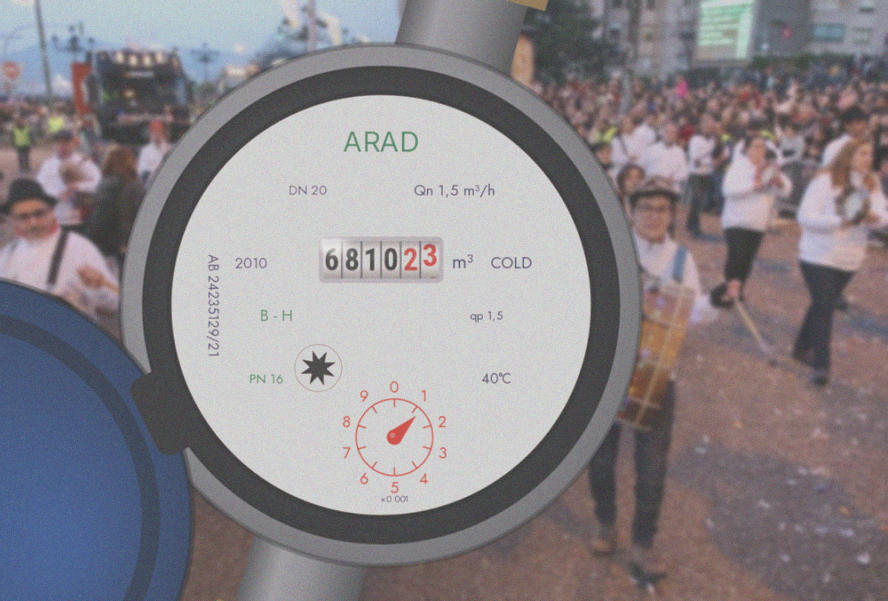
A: 6810.231; m³
